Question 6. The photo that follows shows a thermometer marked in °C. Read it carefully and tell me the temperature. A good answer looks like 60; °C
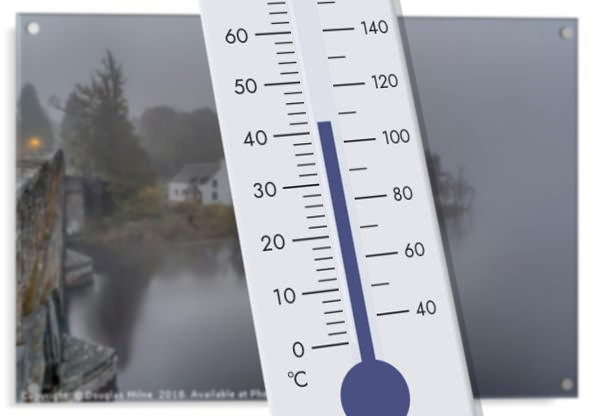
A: 42; °C
